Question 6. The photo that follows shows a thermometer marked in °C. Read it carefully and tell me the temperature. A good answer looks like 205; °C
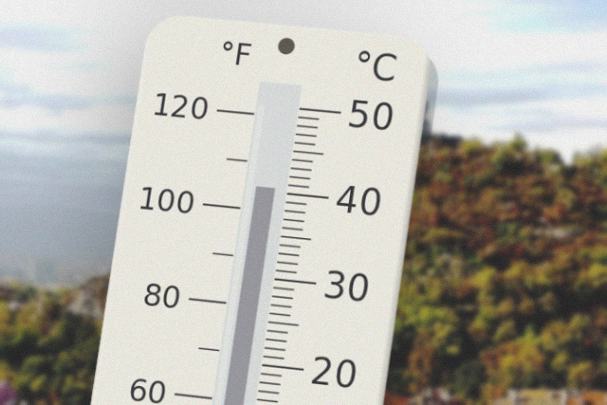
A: 40.5; °C
